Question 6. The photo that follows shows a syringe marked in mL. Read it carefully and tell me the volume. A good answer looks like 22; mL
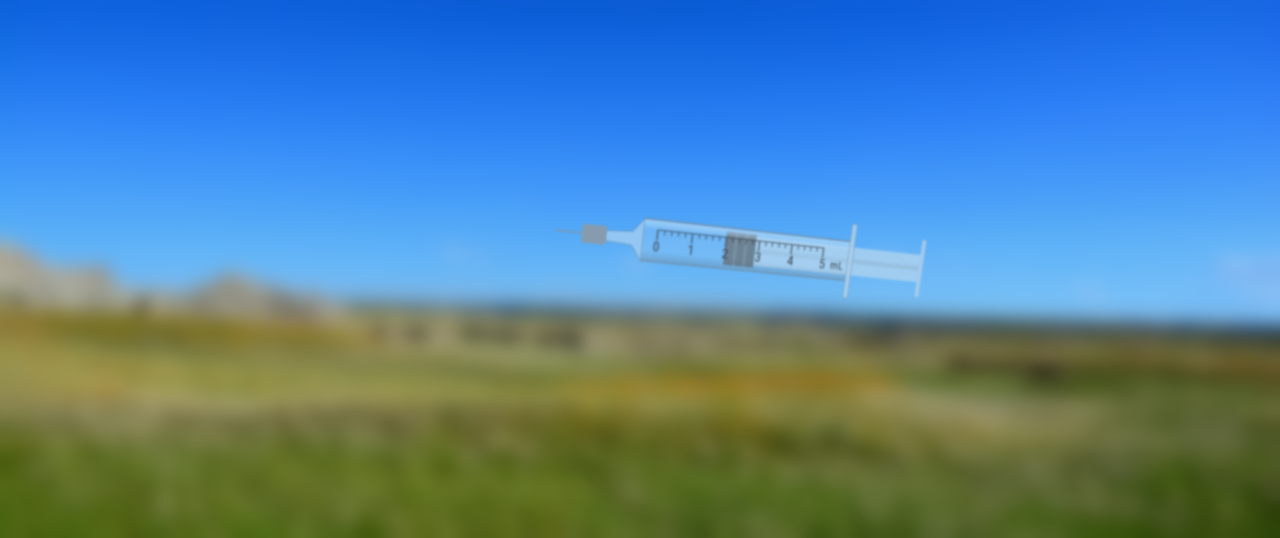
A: 2; mL
